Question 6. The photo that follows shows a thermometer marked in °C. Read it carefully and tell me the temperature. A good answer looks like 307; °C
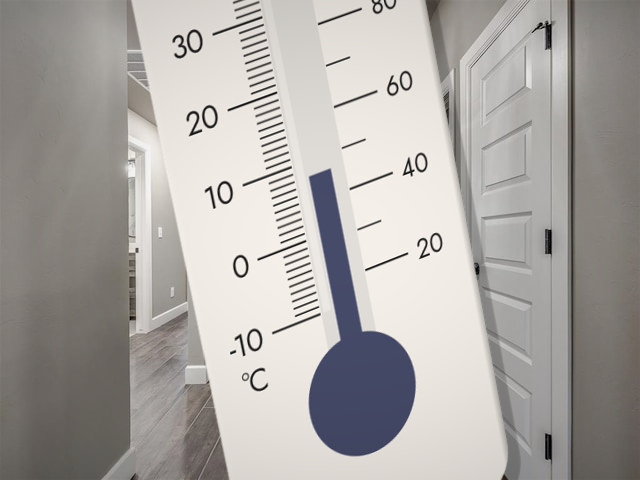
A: 8; °C
